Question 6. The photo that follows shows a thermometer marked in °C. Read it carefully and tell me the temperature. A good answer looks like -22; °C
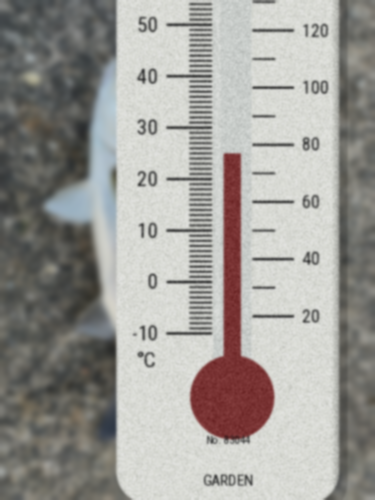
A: 25; °C
